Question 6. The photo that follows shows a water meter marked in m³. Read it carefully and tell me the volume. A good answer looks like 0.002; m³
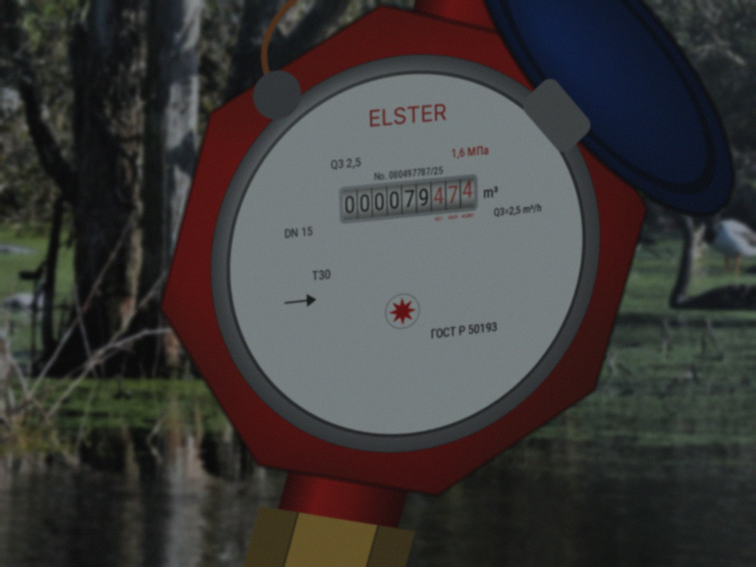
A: 79.474; m³
